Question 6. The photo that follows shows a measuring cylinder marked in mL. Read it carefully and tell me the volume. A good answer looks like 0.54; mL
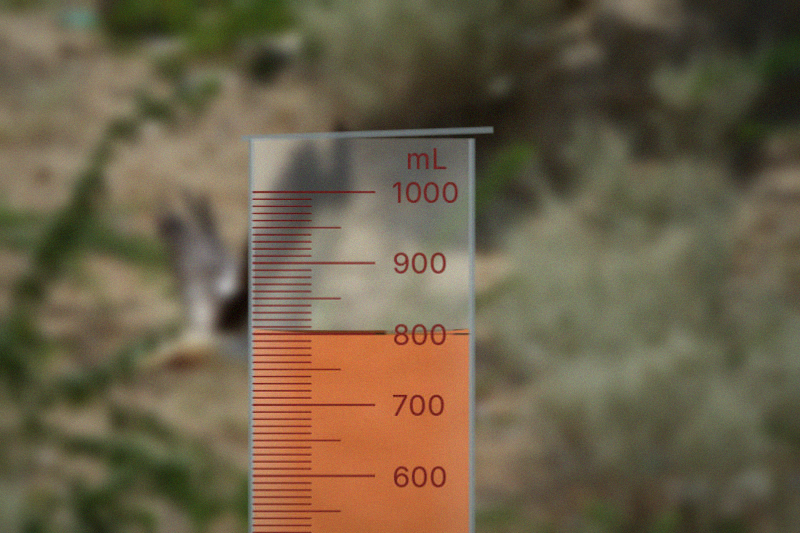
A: 800; mL
